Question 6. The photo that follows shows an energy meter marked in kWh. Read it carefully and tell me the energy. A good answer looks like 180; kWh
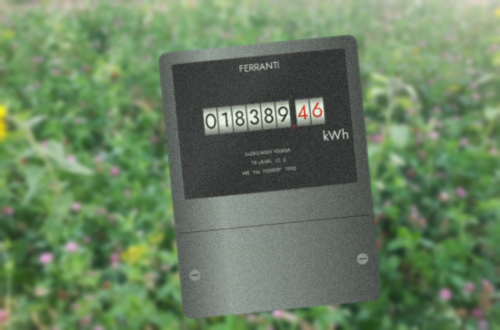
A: 18389.46; kWh
